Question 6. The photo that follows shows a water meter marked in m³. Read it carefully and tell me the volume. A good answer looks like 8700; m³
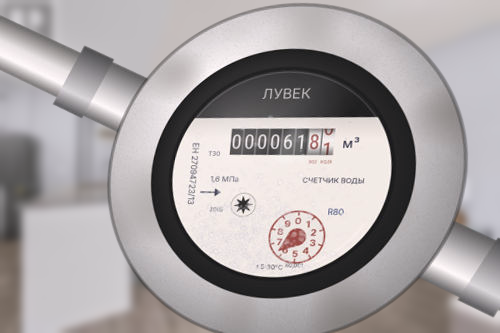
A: 61.806; m³
